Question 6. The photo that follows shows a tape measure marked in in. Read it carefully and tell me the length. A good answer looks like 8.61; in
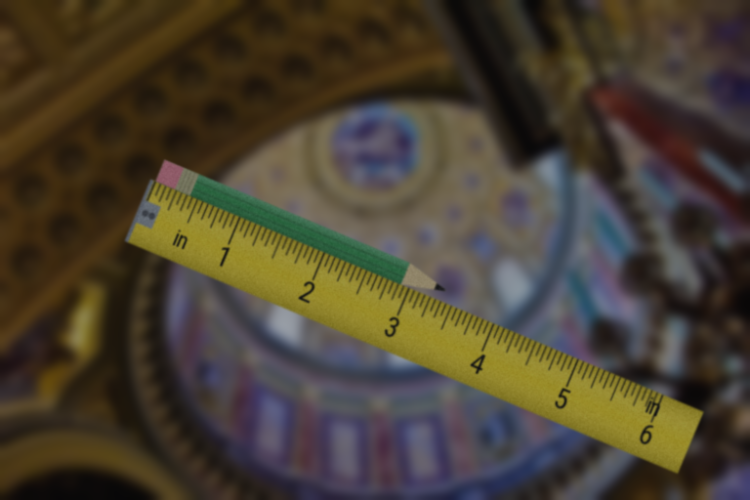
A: 3.375; in
